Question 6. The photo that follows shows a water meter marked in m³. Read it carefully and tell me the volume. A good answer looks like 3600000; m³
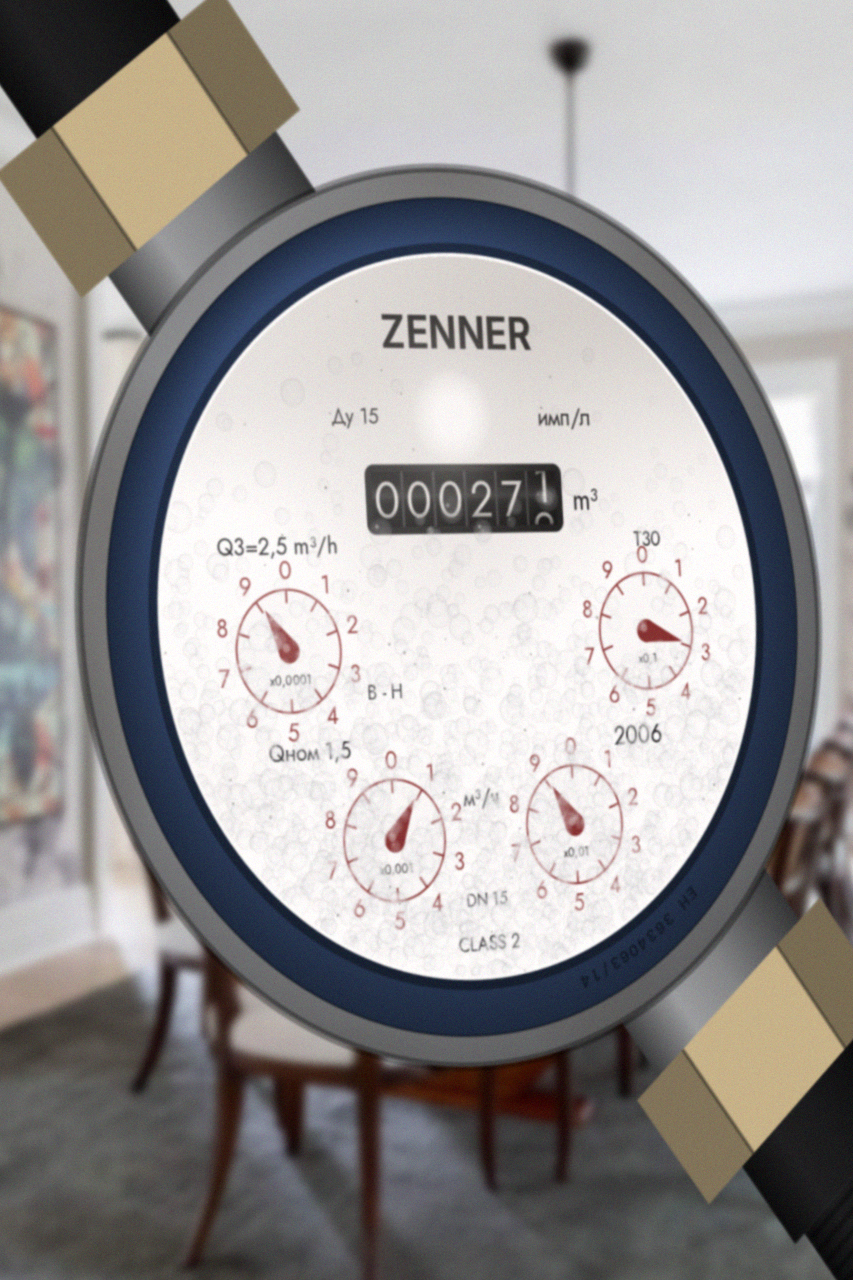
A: 271.2909; m³
